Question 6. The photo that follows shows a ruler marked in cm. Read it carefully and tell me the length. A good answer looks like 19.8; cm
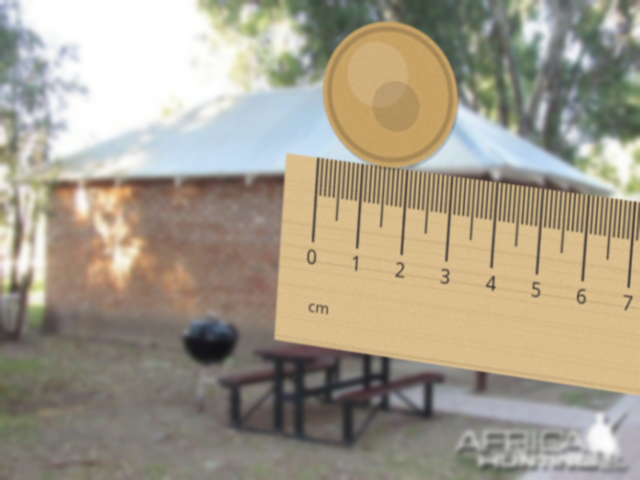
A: 3; cm
